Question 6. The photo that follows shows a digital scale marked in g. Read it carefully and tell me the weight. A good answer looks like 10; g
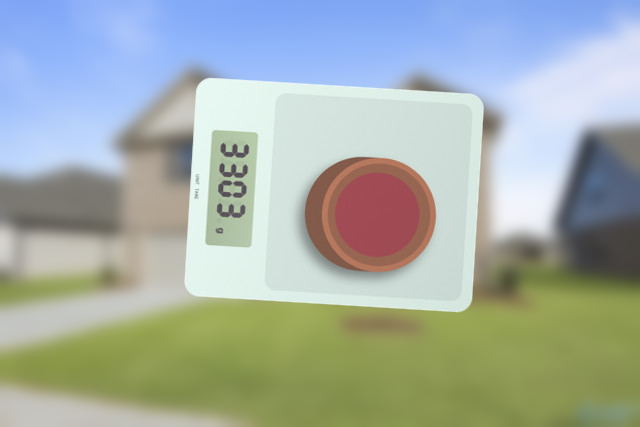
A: 3303; g
